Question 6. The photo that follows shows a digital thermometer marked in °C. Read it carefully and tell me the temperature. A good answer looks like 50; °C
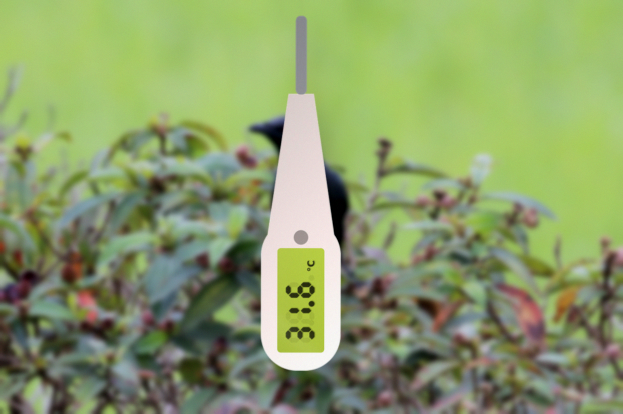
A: 31.6; °C
